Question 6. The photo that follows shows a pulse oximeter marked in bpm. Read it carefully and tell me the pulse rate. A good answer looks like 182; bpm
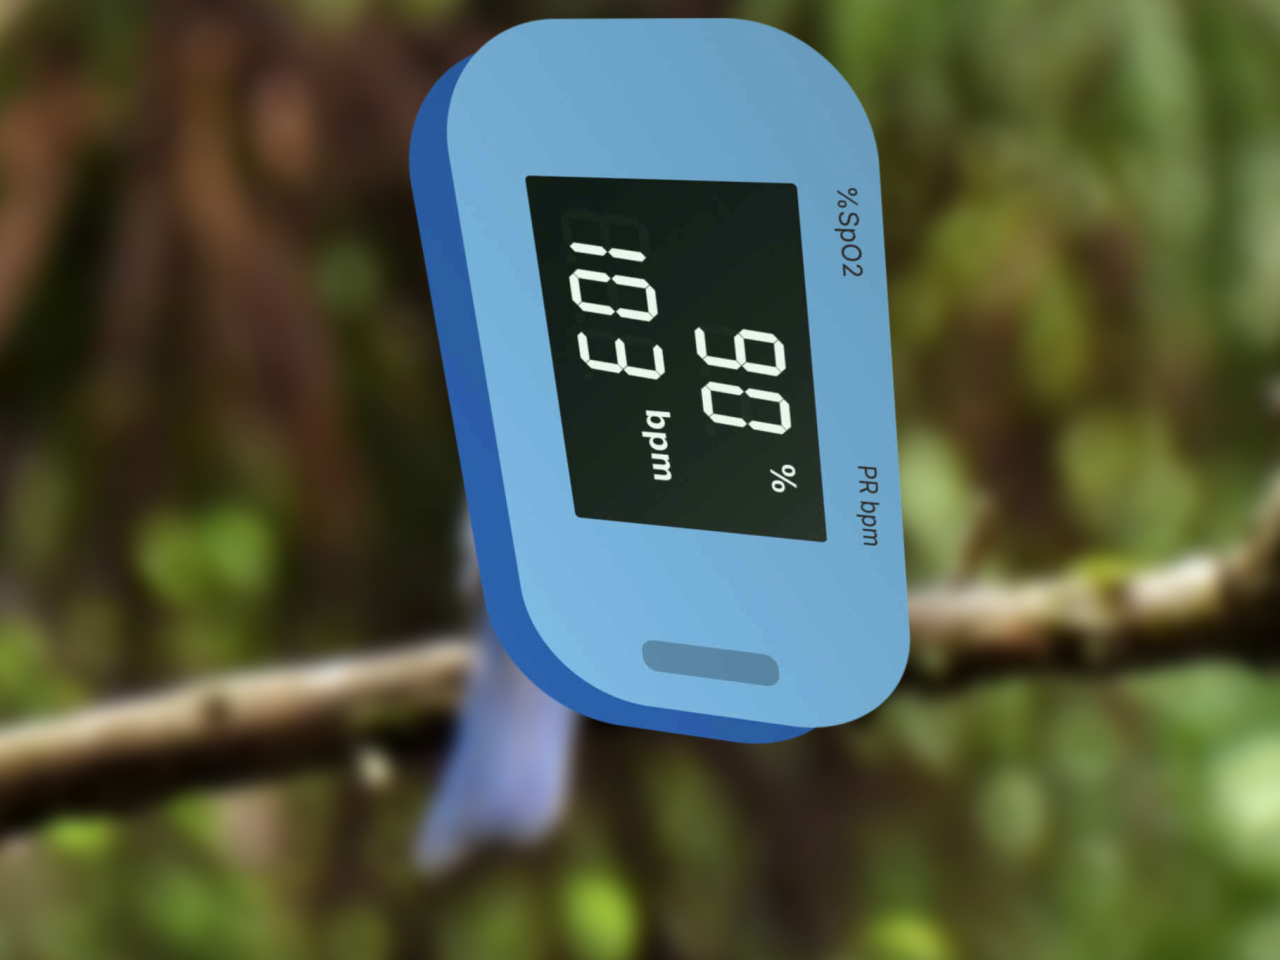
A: 103; bpm
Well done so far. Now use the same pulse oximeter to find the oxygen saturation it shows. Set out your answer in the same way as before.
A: 90; %
